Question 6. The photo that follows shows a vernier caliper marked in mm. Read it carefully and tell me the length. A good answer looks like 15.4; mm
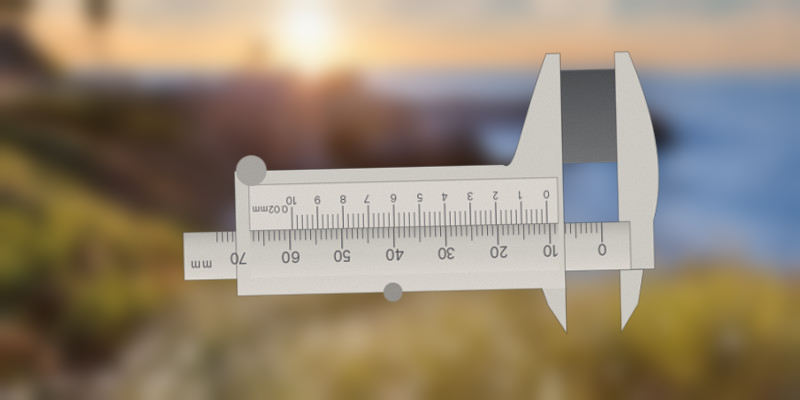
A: 10.5; mm
